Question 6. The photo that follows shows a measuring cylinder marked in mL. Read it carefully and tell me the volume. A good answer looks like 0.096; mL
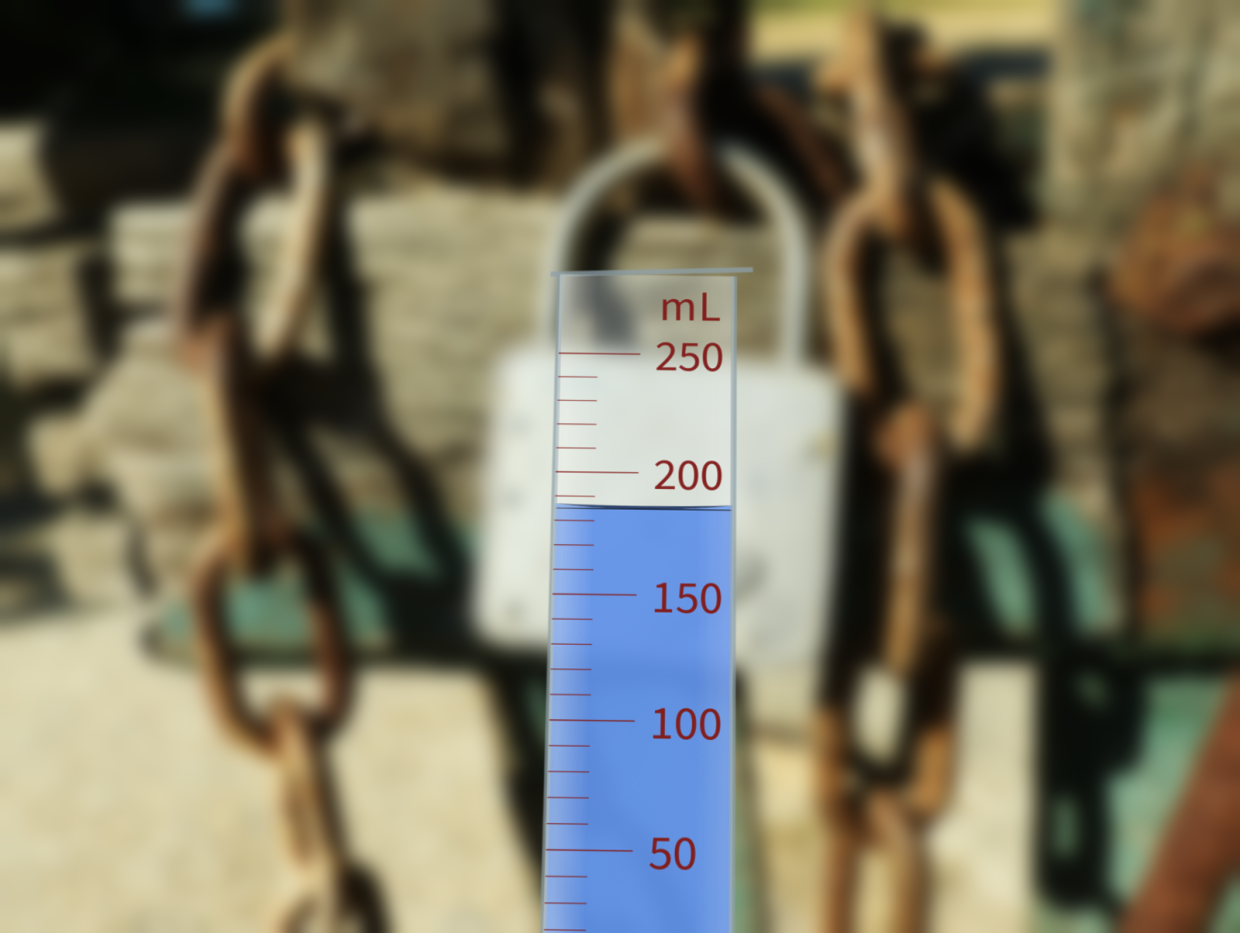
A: 185; mL
